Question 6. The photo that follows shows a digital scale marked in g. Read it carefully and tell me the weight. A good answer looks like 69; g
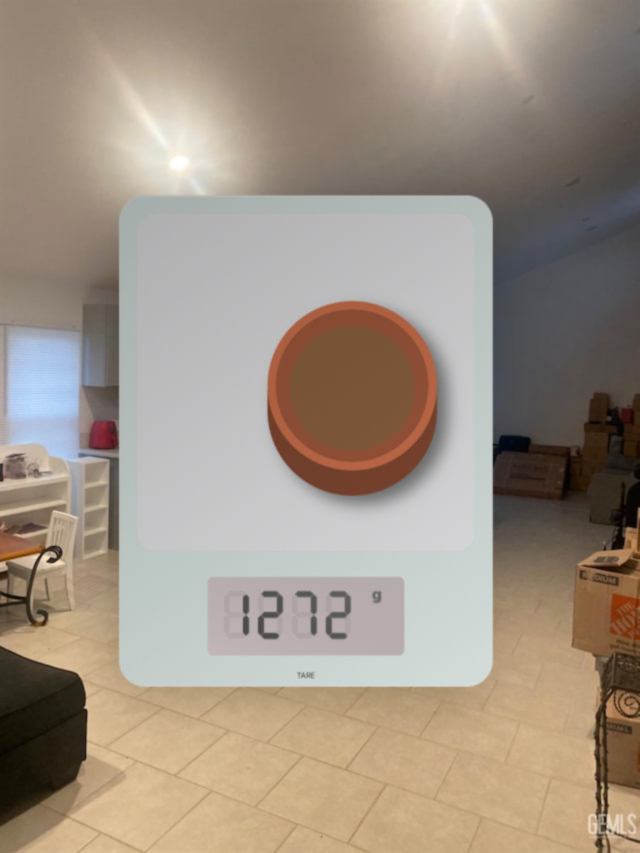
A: 1272; g
